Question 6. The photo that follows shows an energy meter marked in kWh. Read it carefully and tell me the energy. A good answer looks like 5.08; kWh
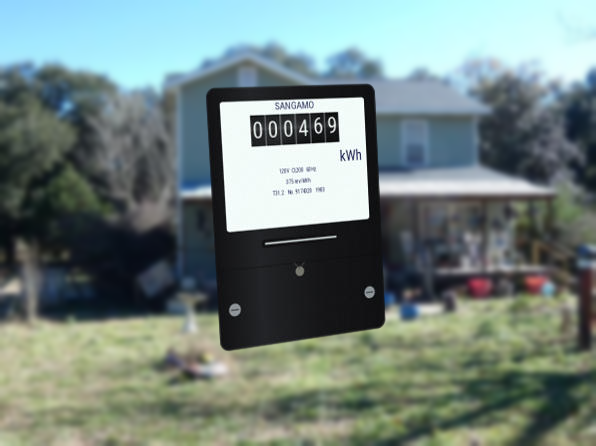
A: 469; kWh
